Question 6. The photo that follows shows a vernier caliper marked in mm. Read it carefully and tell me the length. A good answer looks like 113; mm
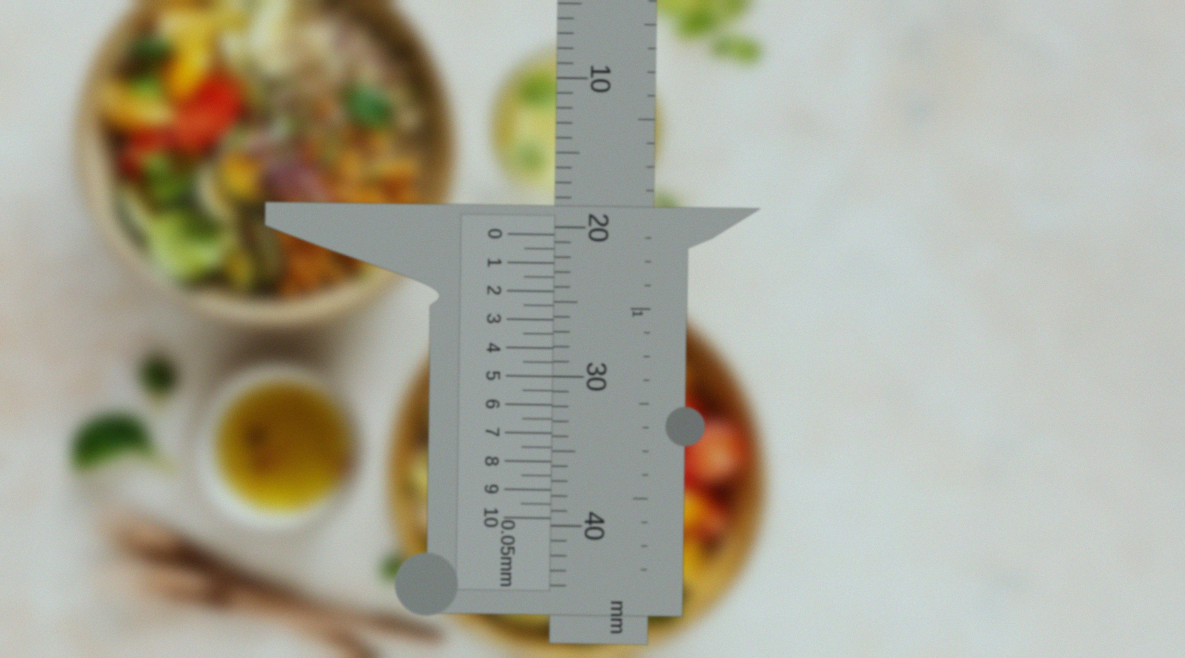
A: 20.5; mm
